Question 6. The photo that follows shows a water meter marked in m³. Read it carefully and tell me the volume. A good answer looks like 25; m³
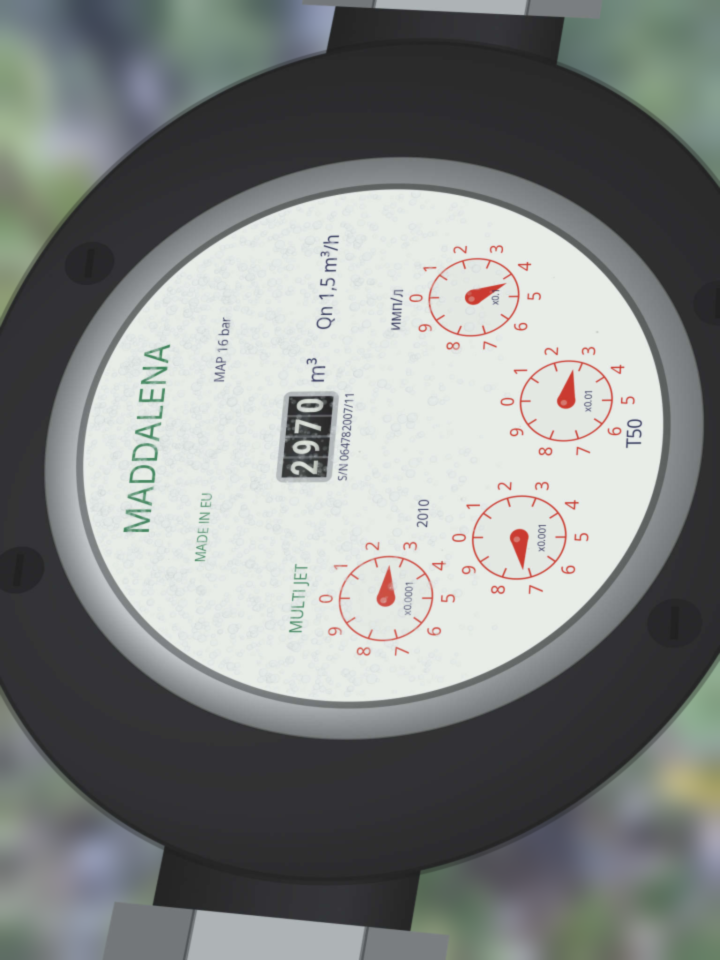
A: 2970.4272; m³
